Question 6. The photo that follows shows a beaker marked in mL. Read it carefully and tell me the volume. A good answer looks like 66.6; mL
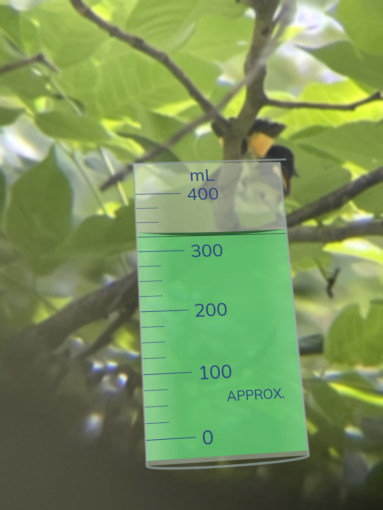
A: 325; mL
